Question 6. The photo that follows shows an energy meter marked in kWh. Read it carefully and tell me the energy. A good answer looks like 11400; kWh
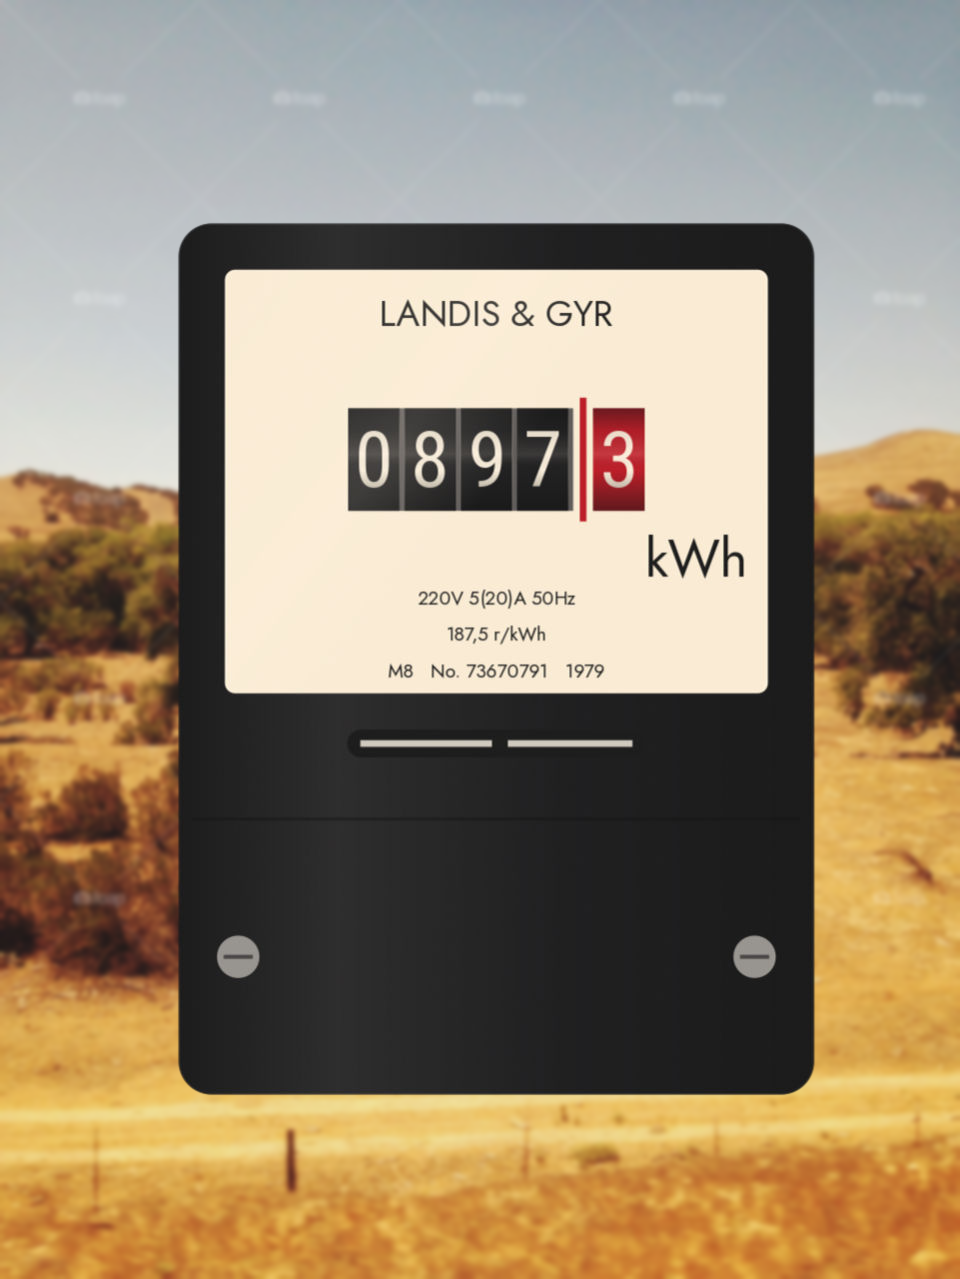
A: 897.3; kWh
